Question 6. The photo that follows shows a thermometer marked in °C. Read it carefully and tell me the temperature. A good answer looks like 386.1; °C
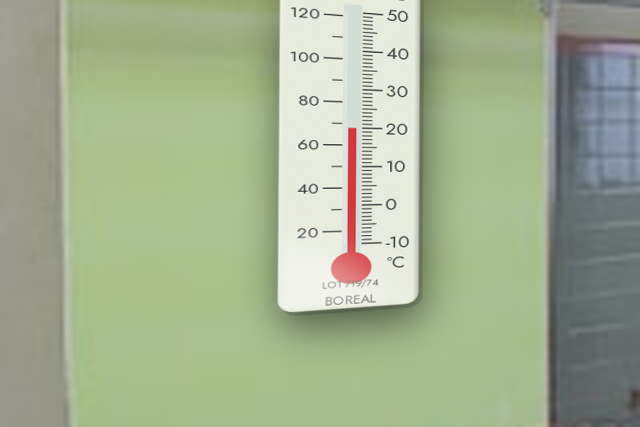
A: 20; °C
